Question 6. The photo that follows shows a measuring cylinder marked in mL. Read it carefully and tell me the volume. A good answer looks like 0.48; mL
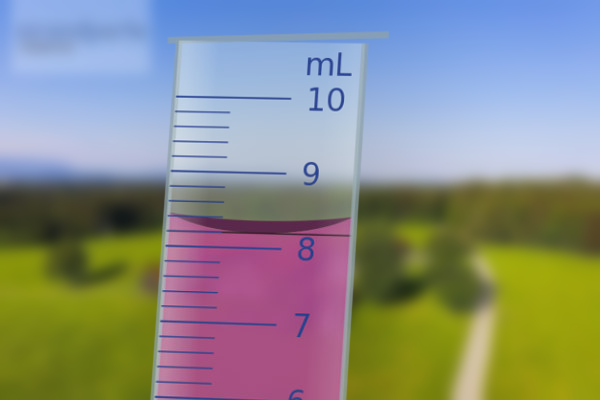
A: 8.2; mL
